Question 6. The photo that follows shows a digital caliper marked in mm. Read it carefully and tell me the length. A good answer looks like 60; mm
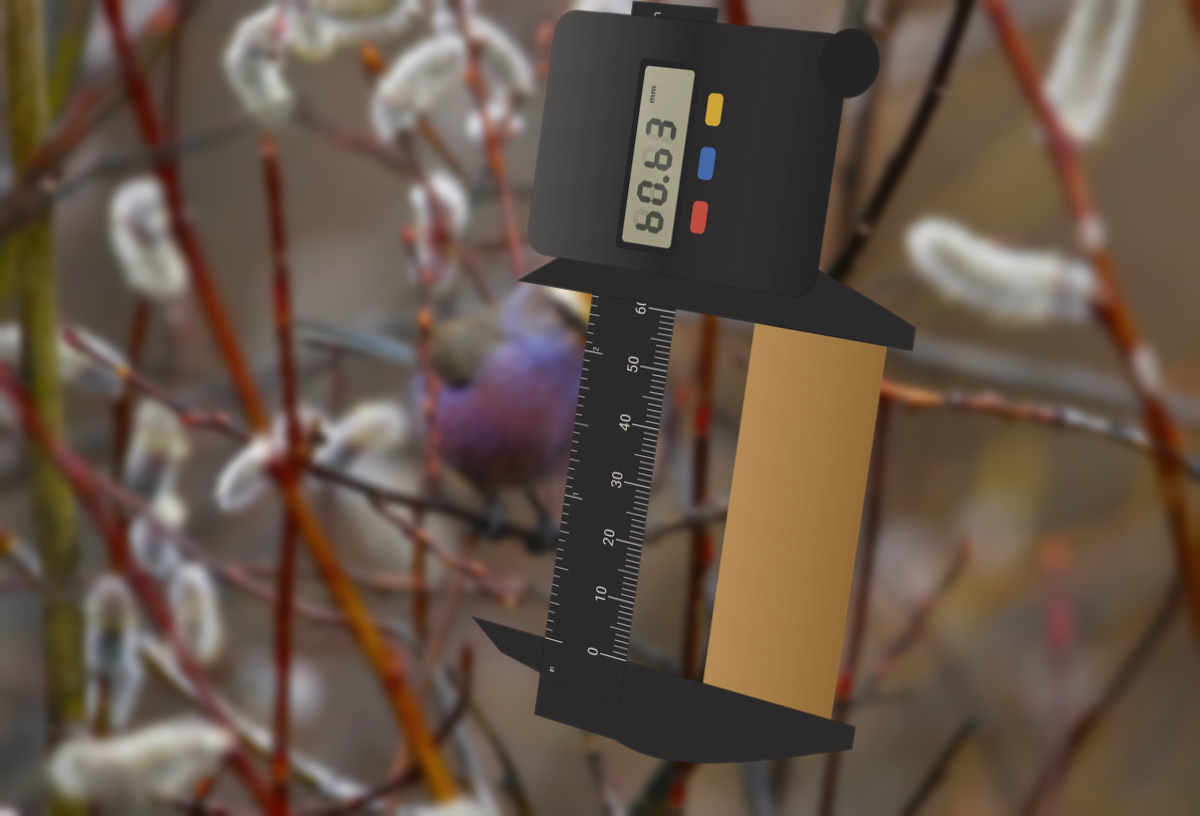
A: 60.63; mm
